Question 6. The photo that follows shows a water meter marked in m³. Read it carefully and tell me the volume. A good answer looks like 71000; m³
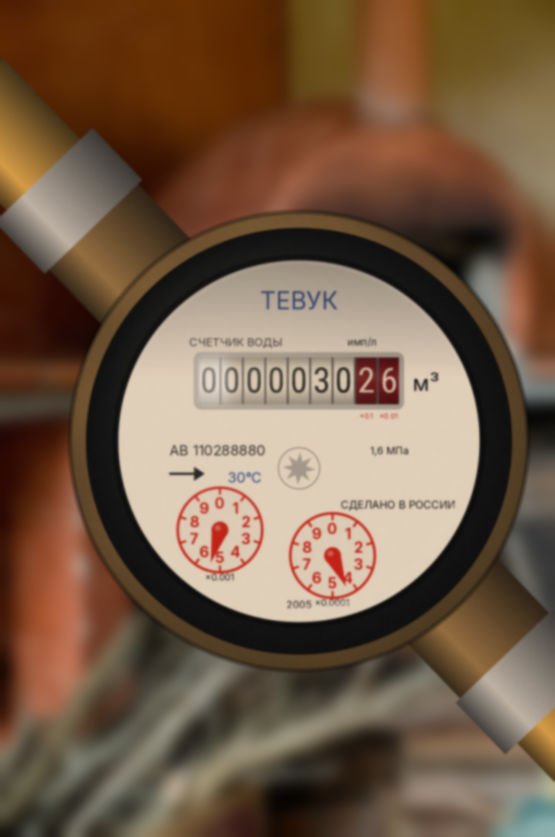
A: 30.2654; m³
